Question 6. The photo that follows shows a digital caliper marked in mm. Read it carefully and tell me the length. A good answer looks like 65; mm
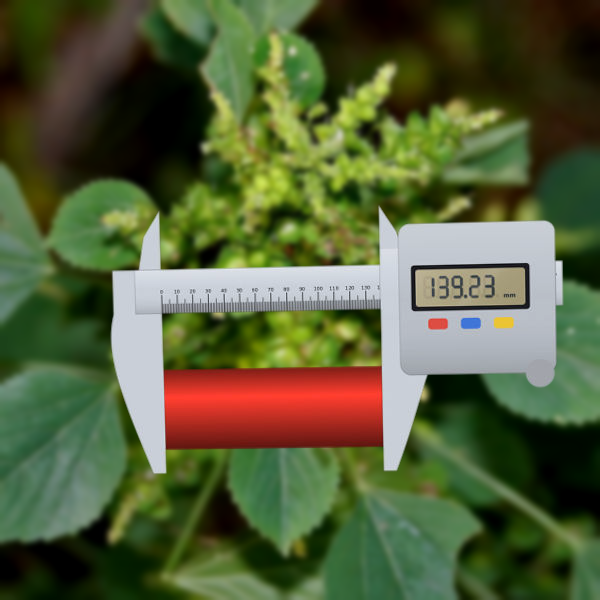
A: 139.23; mm
